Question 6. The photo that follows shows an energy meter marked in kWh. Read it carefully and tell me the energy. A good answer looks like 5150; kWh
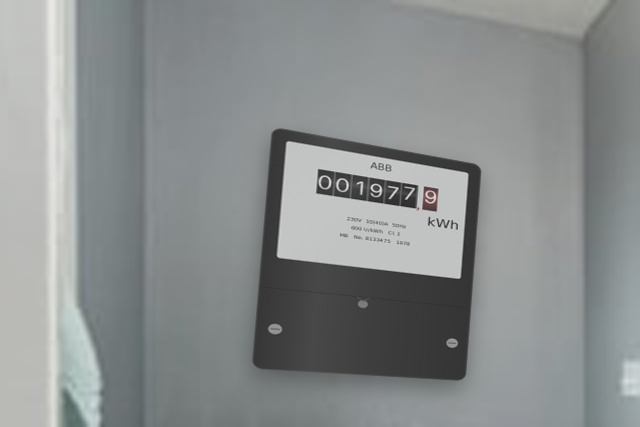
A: 1977.9; kWh
